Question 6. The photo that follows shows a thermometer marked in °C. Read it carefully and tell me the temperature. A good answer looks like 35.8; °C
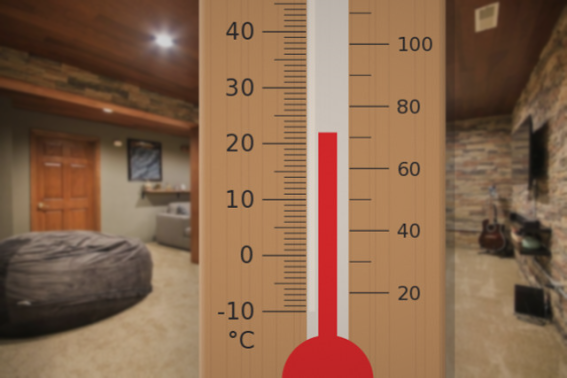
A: 22; °C
